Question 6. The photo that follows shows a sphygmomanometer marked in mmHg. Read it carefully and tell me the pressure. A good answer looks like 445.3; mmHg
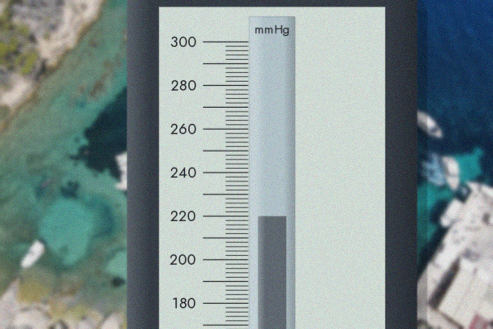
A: 220; mmHg
